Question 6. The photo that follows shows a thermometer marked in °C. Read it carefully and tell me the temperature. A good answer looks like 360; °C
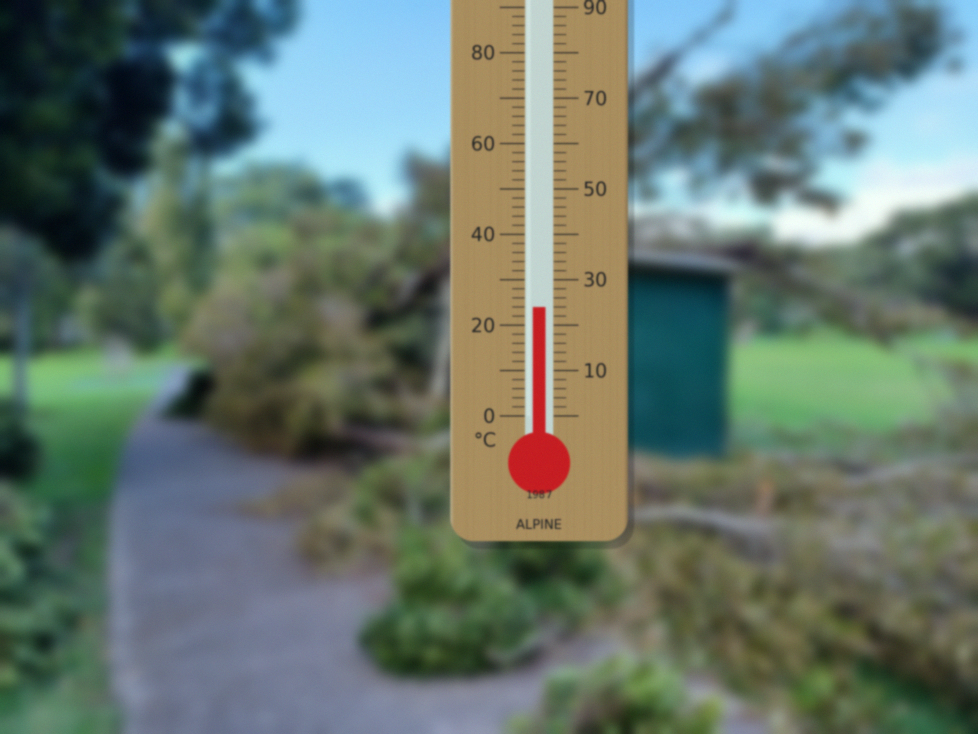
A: 24; °C
